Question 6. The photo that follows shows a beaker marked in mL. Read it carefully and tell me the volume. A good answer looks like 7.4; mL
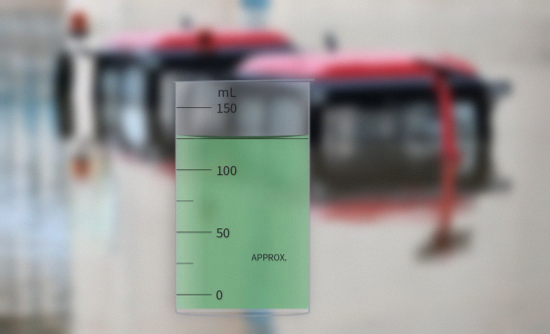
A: 125; mL
